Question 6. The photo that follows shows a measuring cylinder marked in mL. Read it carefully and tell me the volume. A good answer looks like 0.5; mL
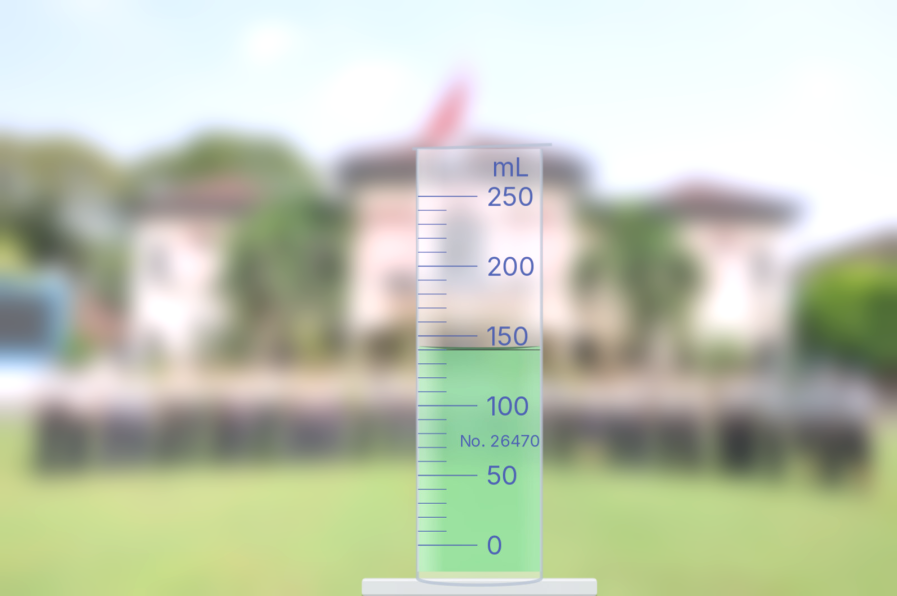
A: 140; mL
